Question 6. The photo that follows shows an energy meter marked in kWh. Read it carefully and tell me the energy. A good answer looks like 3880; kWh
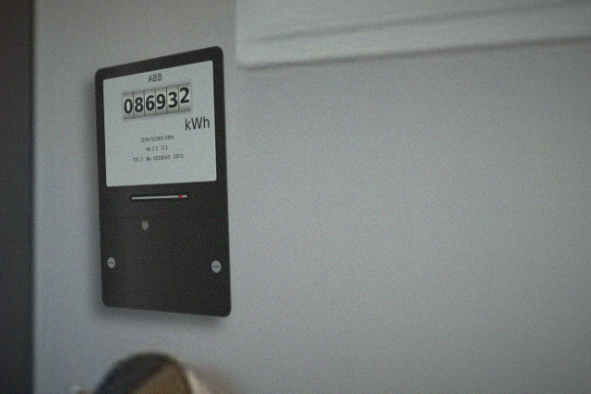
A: 86932; kWh
